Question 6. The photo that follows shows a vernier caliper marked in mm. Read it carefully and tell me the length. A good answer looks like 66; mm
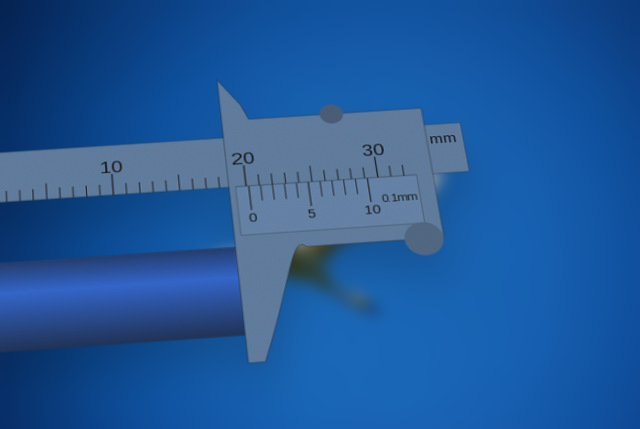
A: 20.2; mm
